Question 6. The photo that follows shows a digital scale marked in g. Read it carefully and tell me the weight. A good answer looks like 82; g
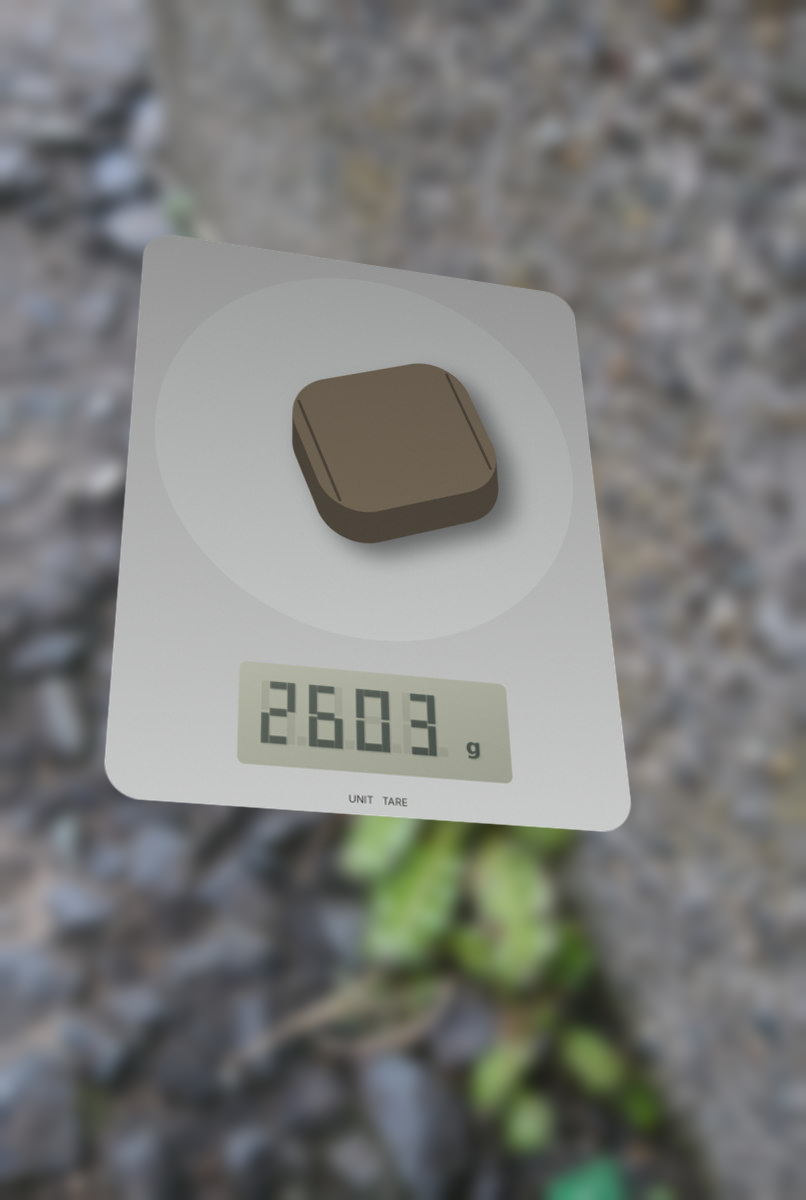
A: 2603; g
